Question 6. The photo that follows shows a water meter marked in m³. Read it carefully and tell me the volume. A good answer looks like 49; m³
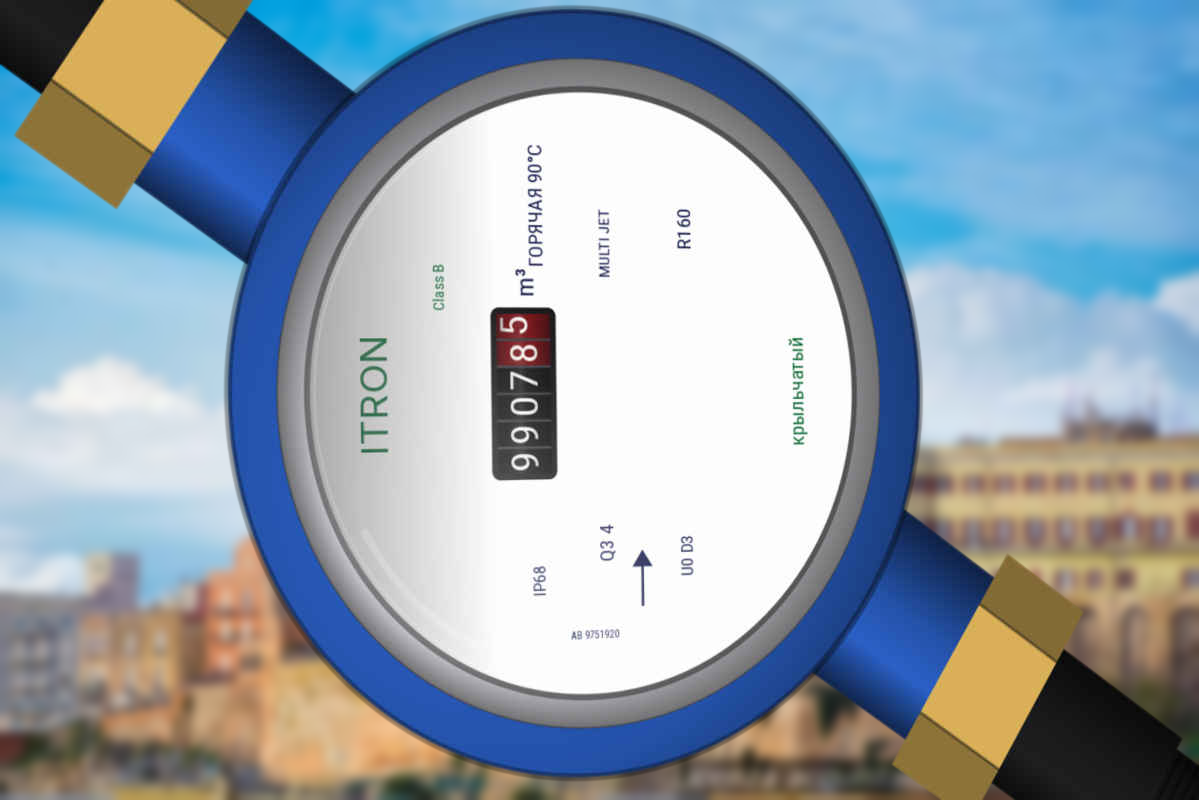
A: 9907.85; m³
